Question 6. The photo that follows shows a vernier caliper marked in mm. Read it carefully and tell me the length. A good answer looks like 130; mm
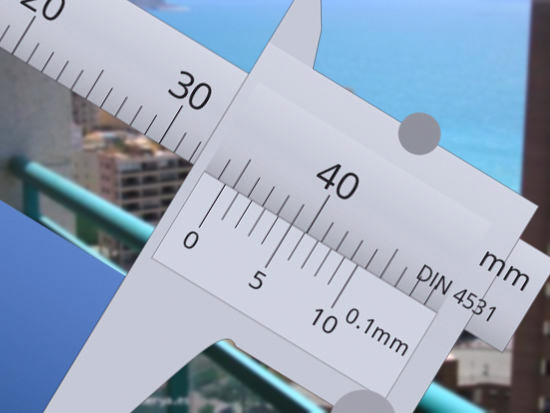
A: 34.5; mm
